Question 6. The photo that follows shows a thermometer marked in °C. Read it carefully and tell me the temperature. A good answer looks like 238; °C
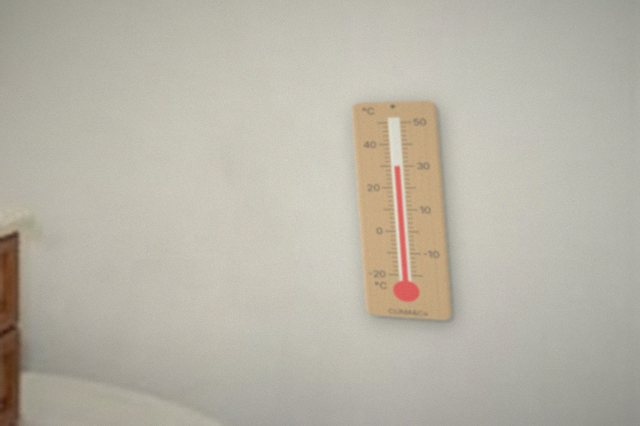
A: 30; °C
